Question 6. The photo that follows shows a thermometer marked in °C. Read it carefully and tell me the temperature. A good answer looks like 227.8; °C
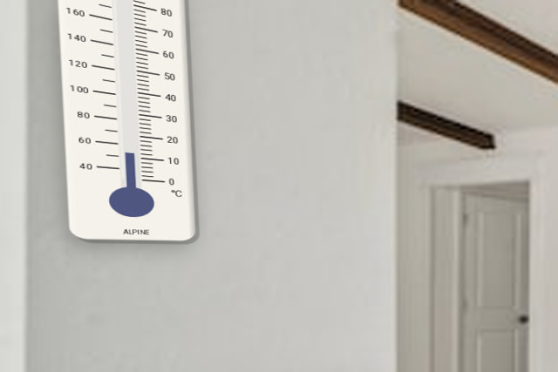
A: 12; °C
